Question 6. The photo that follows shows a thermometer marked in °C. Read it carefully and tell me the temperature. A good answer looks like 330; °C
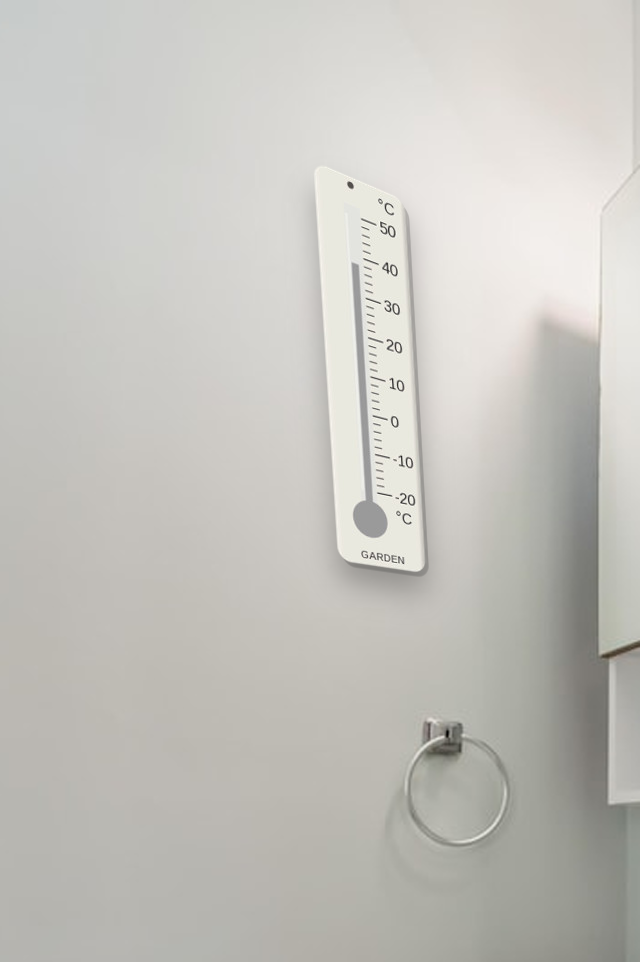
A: 38; °C
